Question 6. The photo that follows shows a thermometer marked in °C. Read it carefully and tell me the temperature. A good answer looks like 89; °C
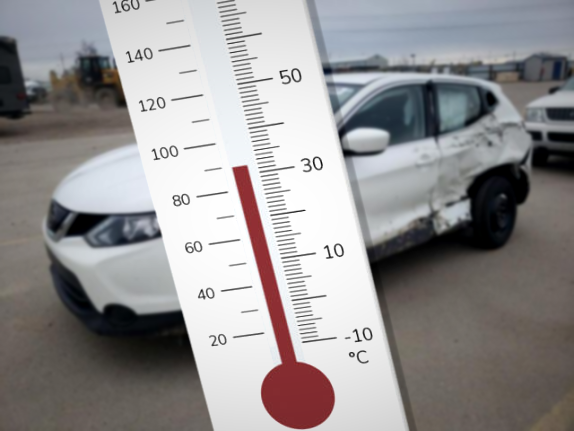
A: 32; °C
